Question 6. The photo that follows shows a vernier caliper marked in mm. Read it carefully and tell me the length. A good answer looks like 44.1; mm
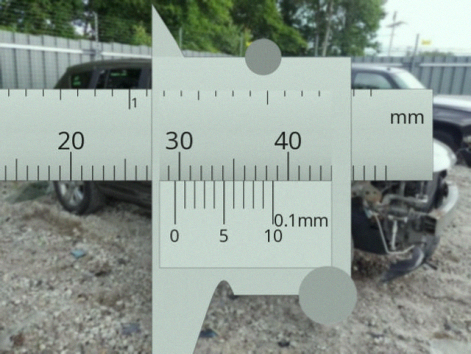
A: 29.6; mm
